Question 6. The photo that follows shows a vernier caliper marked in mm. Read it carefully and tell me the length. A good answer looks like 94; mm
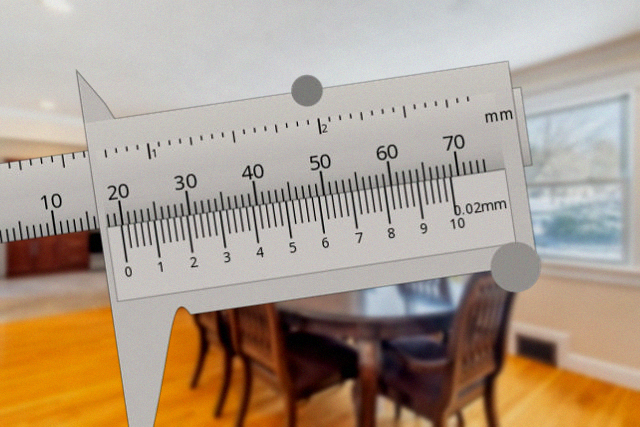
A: 19.8; mm
